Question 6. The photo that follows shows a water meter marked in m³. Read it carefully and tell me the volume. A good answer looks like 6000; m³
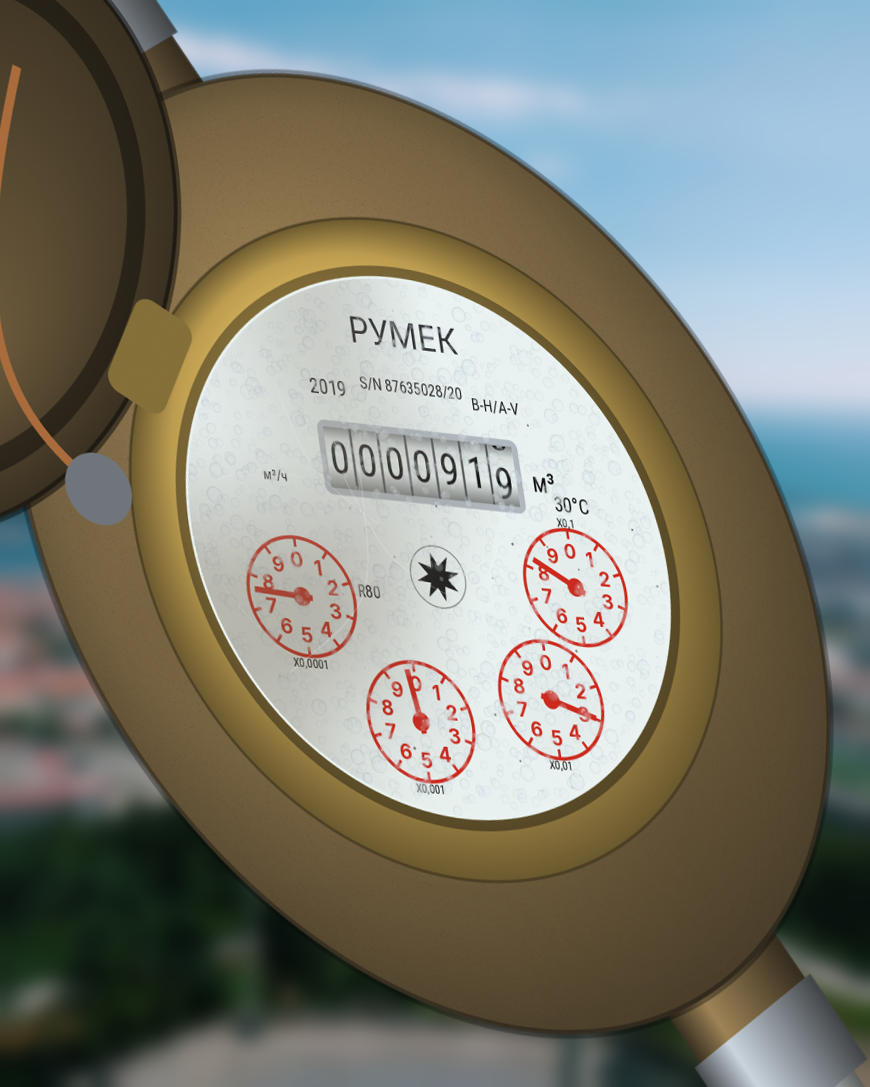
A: 918.8297; m³
